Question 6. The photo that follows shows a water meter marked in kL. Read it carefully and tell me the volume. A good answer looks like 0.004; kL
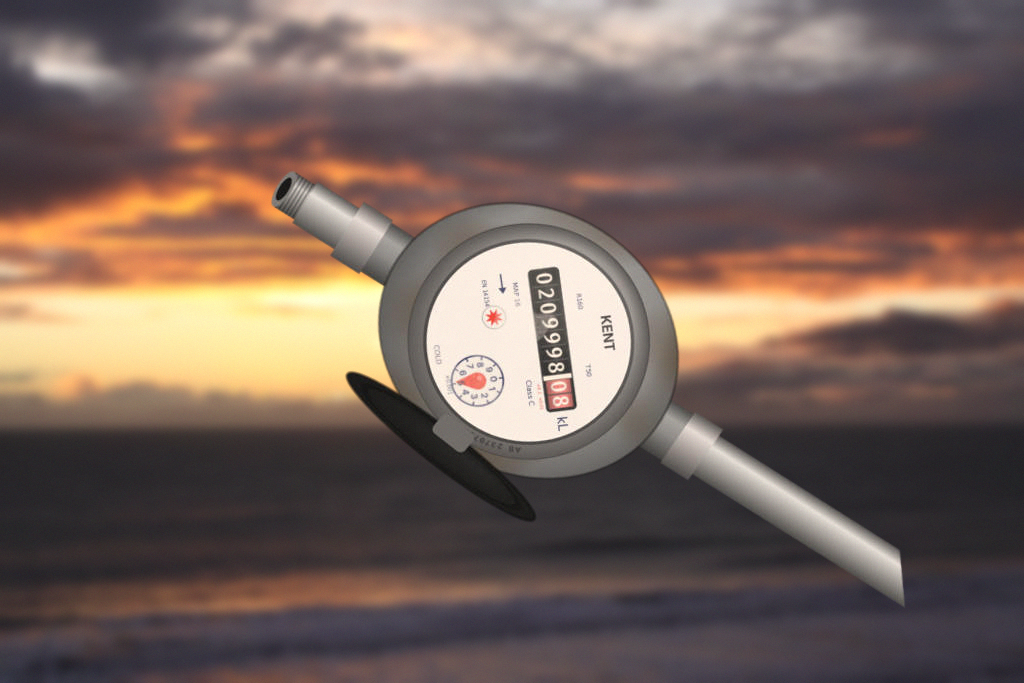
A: 209998.085; kL
